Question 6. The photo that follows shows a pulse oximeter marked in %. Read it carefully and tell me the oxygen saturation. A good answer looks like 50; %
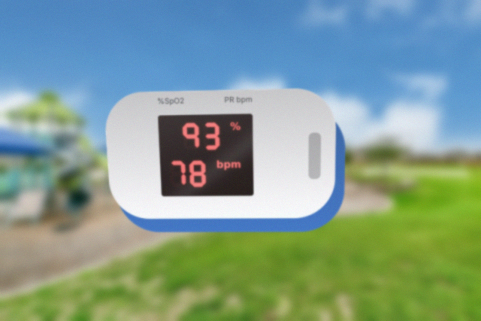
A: 93; %
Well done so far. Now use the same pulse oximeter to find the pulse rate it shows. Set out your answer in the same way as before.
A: 78; bpm
